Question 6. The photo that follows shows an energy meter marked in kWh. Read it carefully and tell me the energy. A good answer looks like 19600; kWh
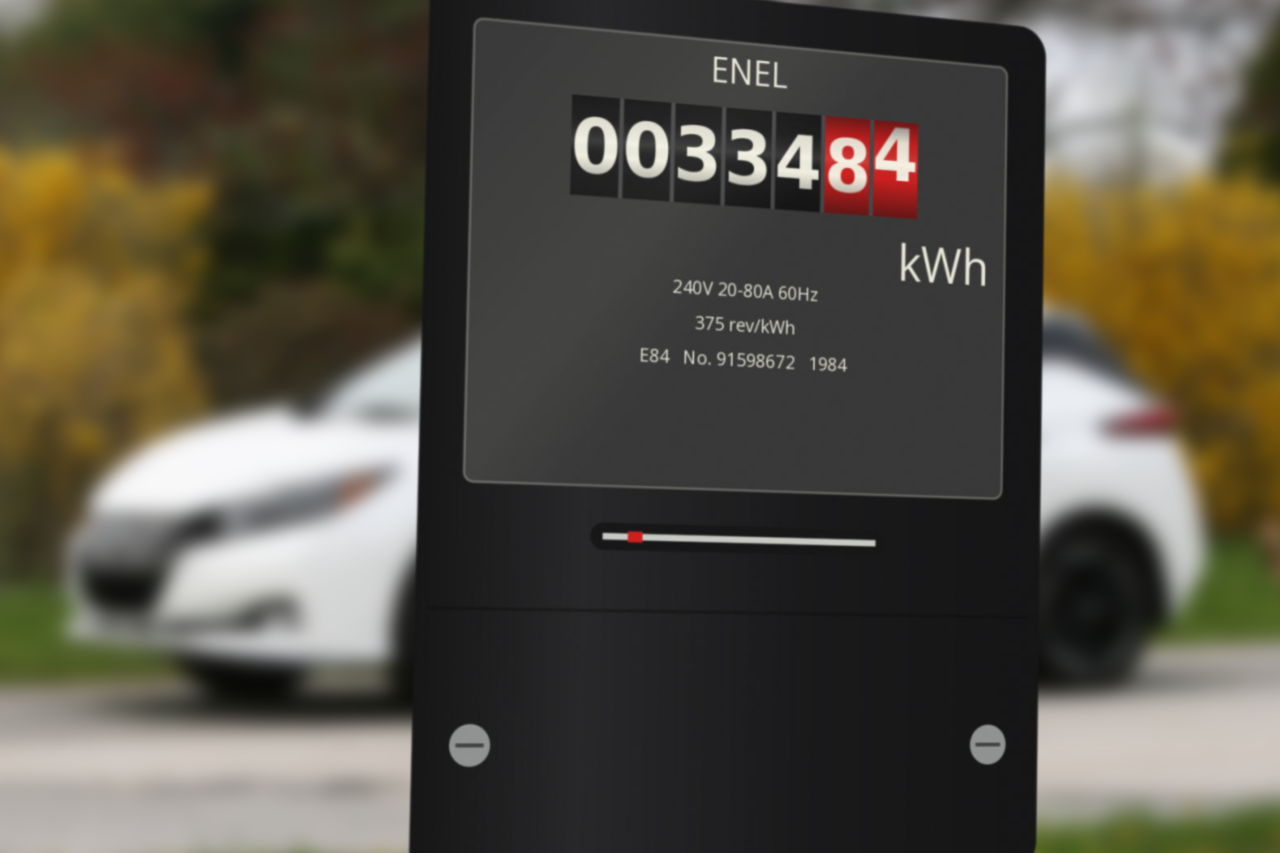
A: 334.84; kWh
